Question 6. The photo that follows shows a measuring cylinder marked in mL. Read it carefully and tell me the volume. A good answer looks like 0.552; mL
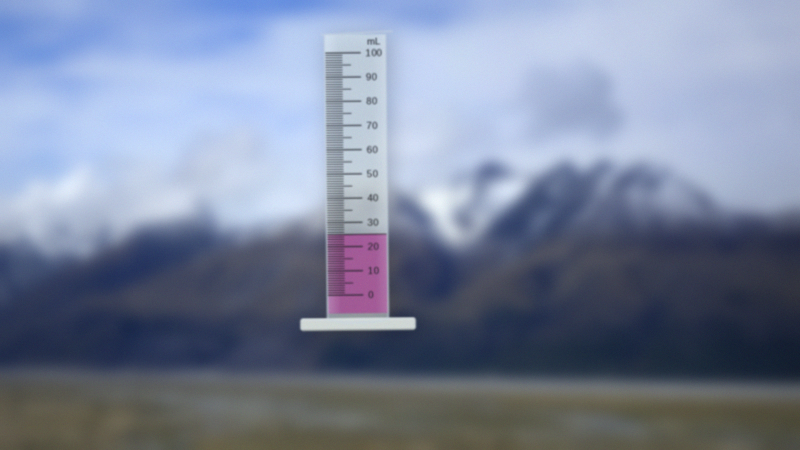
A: 25; mL
